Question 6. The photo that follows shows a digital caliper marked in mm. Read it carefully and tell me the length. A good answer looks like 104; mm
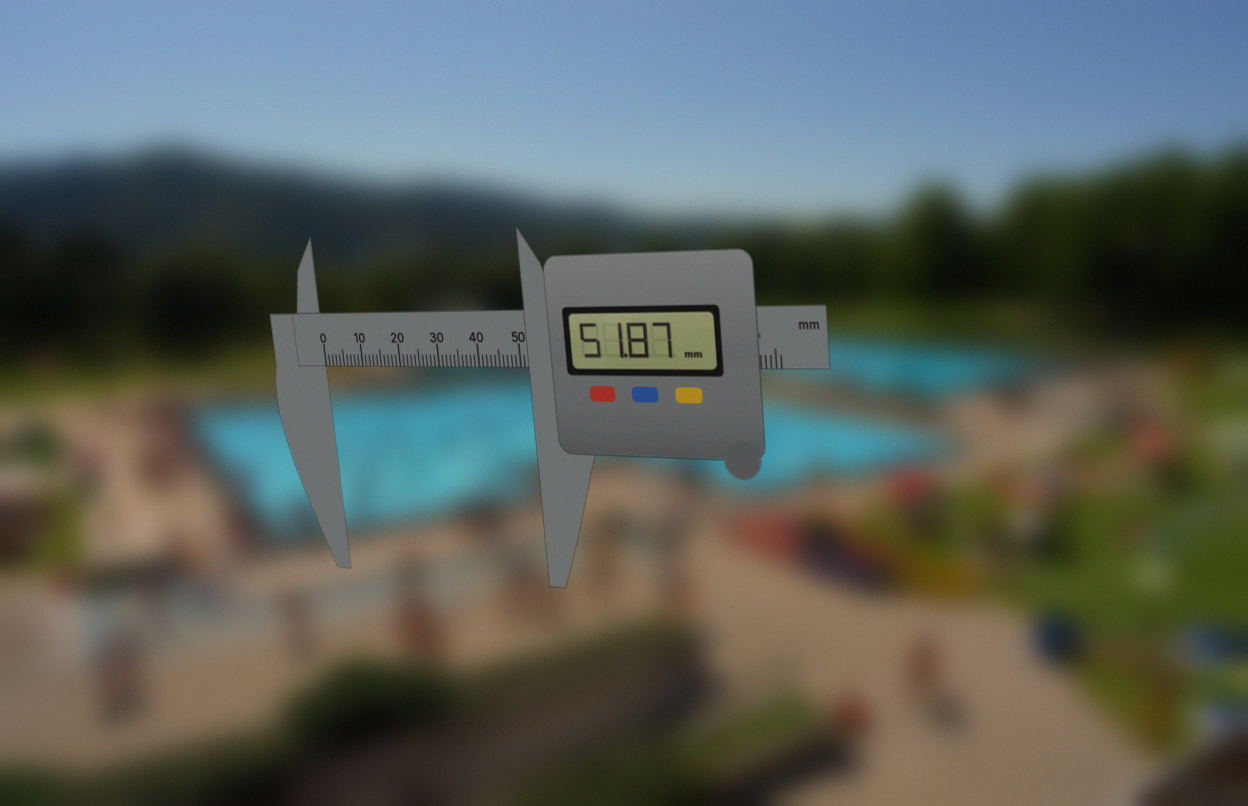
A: 51.87; mm
